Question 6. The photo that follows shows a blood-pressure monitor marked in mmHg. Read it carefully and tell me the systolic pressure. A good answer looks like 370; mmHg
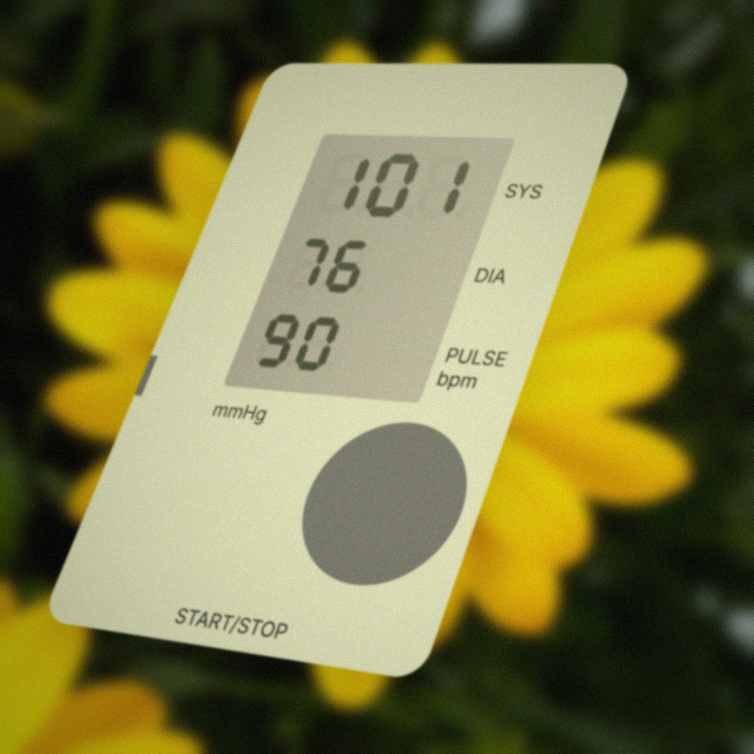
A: 101; mmHg
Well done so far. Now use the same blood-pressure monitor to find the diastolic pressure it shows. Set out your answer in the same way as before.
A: 76; mmHg
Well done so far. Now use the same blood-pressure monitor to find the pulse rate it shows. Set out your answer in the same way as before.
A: 90; bpm
